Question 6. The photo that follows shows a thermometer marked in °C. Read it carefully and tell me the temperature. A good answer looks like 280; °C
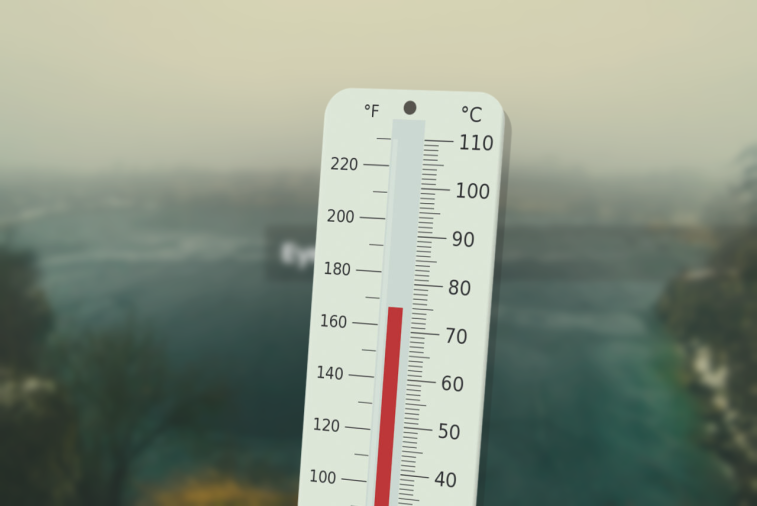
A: 75; °C
